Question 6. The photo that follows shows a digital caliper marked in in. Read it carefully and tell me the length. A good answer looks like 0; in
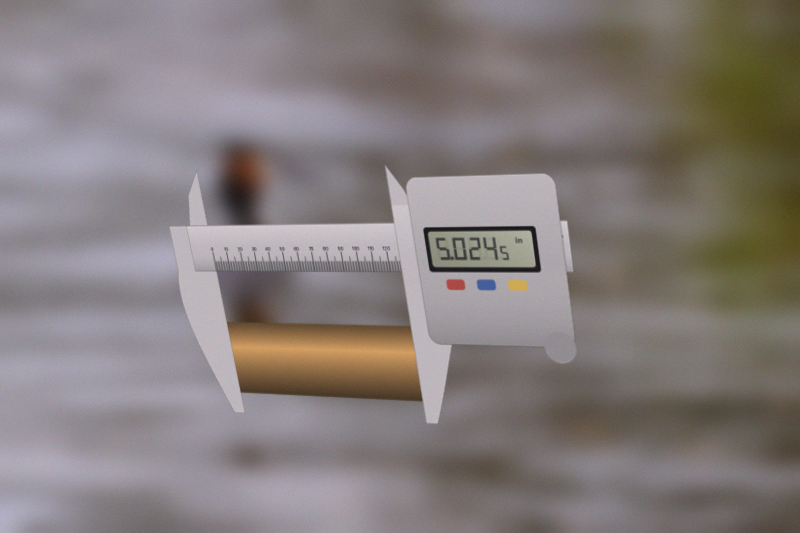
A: 5.0245; in
